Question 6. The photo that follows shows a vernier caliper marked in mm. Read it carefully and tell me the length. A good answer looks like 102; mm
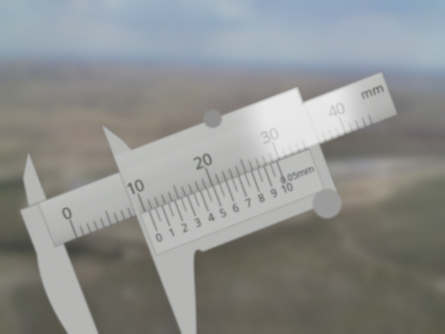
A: 10.6; mm
